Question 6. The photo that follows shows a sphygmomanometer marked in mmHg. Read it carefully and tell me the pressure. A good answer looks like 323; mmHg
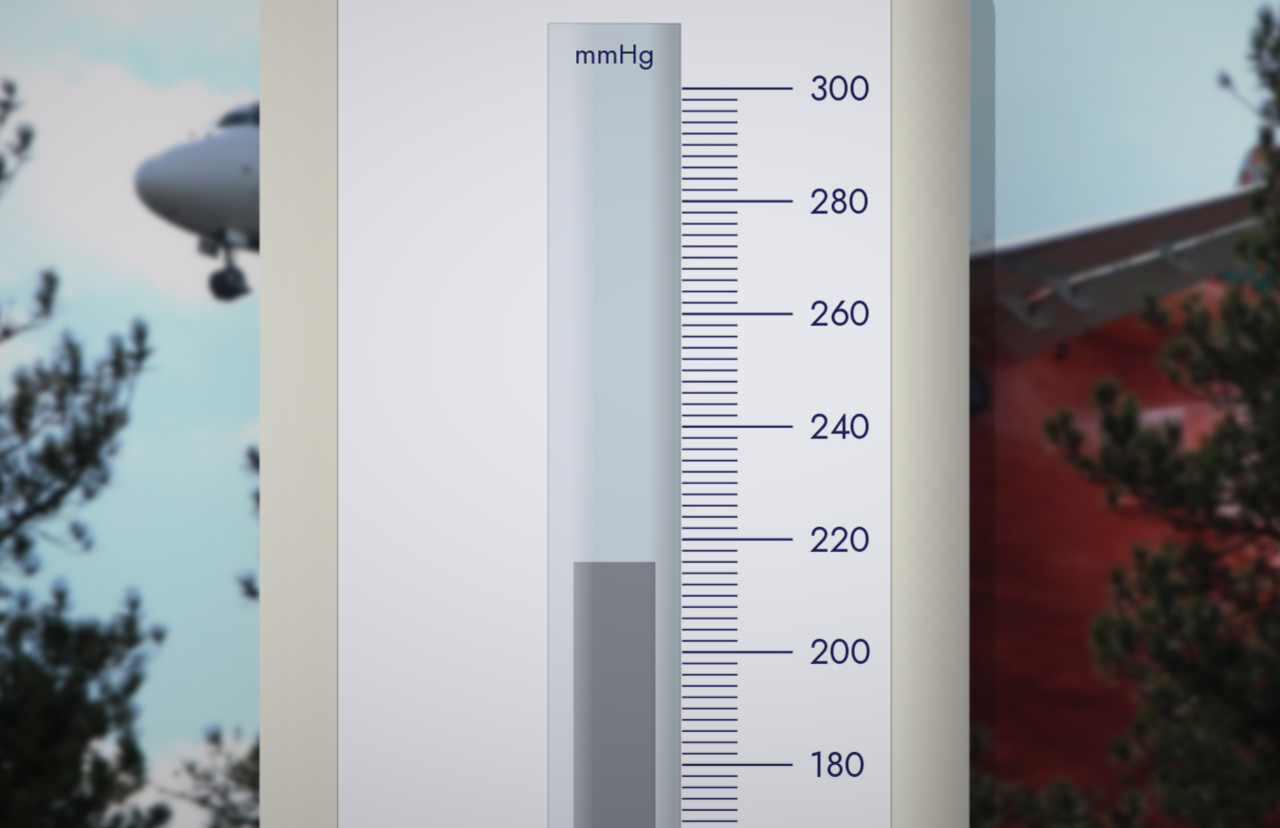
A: 216; mmHg
